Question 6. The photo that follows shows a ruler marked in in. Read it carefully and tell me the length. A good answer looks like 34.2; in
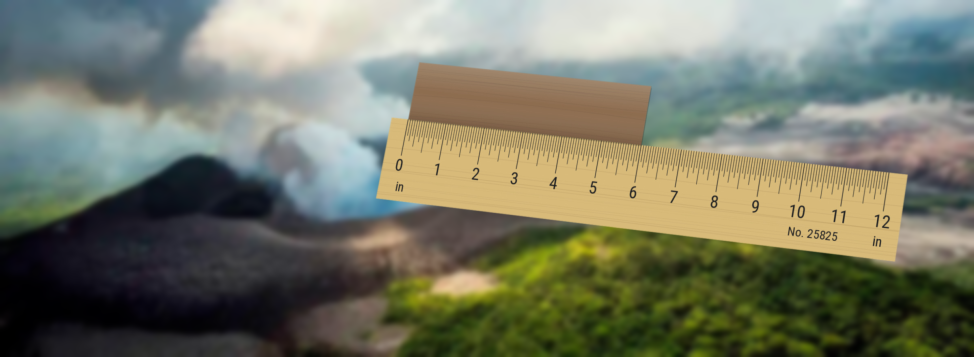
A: 6; in
